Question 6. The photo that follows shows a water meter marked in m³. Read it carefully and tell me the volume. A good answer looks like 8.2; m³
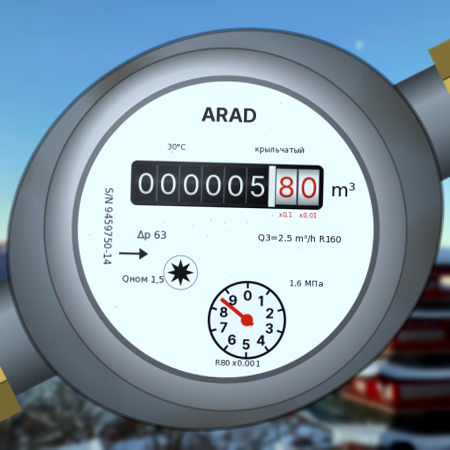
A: 5.808; m³
